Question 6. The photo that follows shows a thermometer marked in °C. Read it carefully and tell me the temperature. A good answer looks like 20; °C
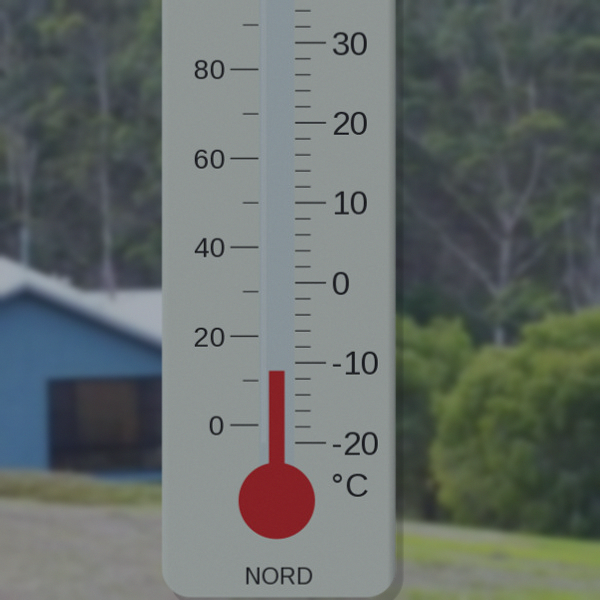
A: -11; °C
